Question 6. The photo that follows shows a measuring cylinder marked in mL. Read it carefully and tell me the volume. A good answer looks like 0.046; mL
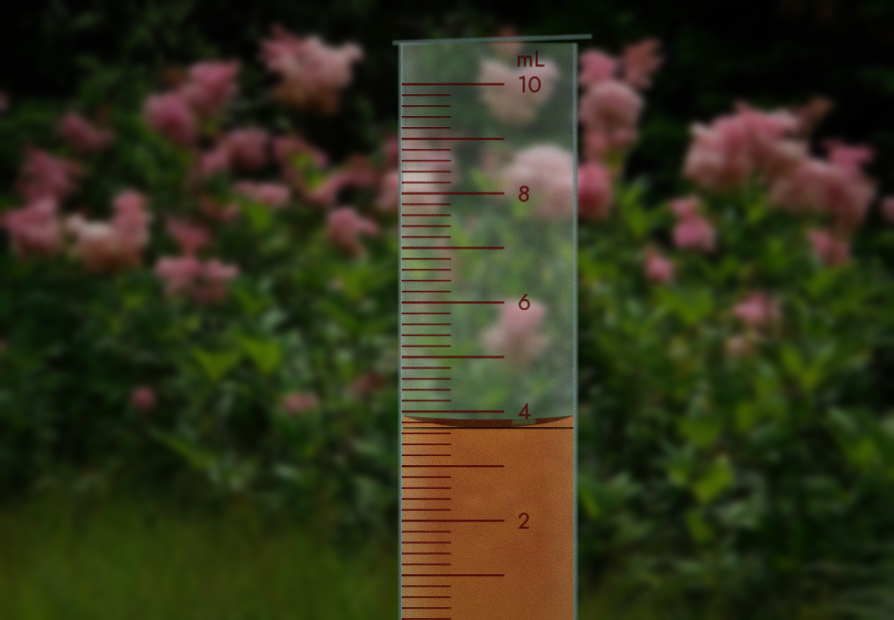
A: 3.7; mL
